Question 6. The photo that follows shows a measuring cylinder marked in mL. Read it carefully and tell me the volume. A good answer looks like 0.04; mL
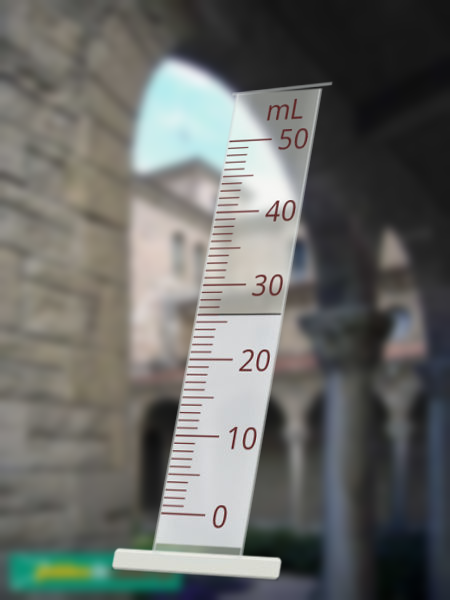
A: 26; mL
